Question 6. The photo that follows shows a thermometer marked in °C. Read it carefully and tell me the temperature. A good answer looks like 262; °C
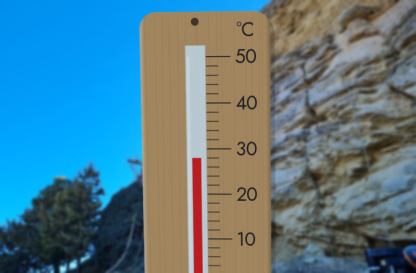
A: 28; °C
